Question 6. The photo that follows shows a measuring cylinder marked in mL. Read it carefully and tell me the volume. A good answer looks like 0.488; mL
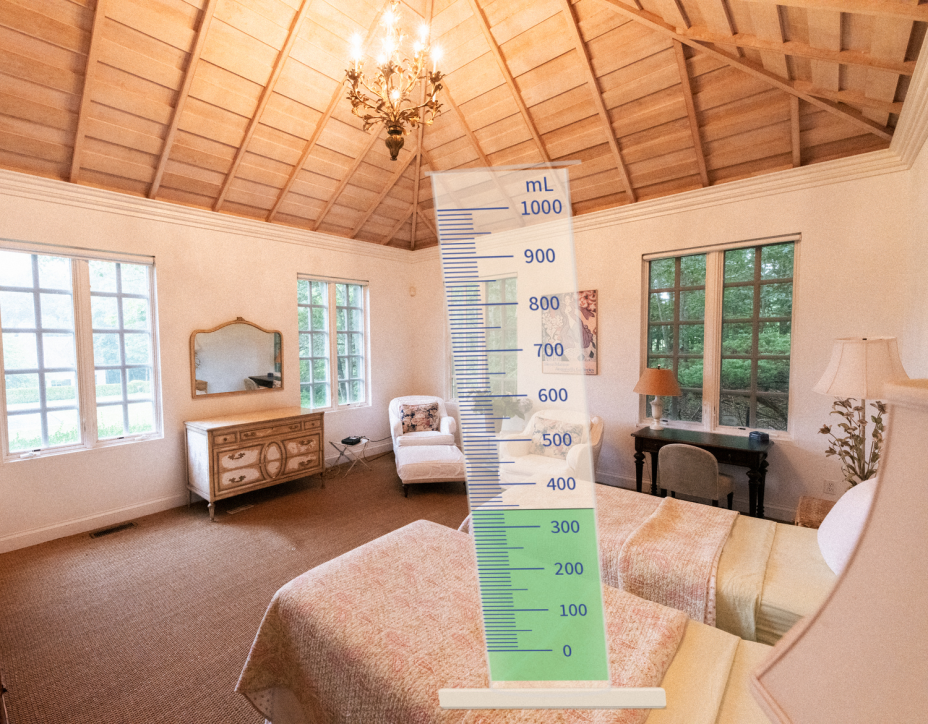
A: 340; mL
